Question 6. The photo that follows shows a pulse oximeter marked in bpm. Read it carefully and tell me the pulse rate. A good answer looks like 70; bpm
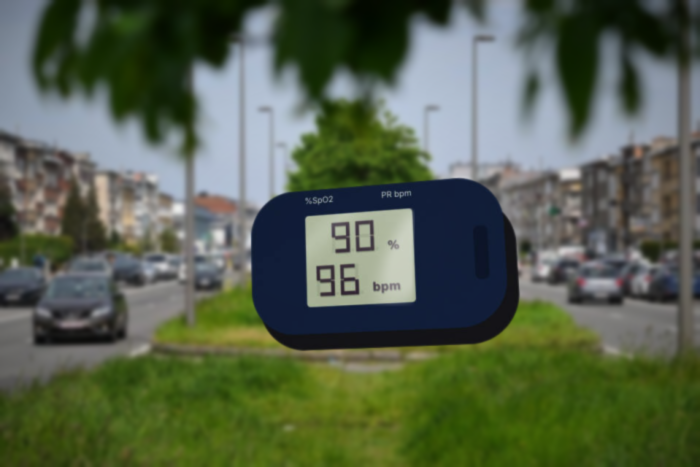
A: 96; bpm
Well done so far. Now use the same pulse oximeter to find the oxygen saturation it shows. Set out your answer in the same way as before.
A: 90; %
